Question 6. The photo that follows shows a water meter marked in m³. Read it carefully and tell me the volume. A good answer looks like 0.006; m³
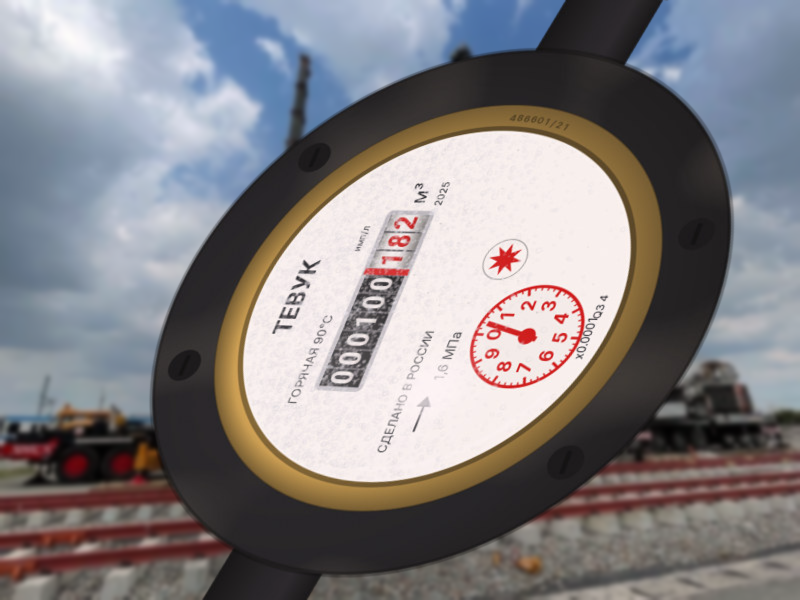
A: 100.1820; m³
